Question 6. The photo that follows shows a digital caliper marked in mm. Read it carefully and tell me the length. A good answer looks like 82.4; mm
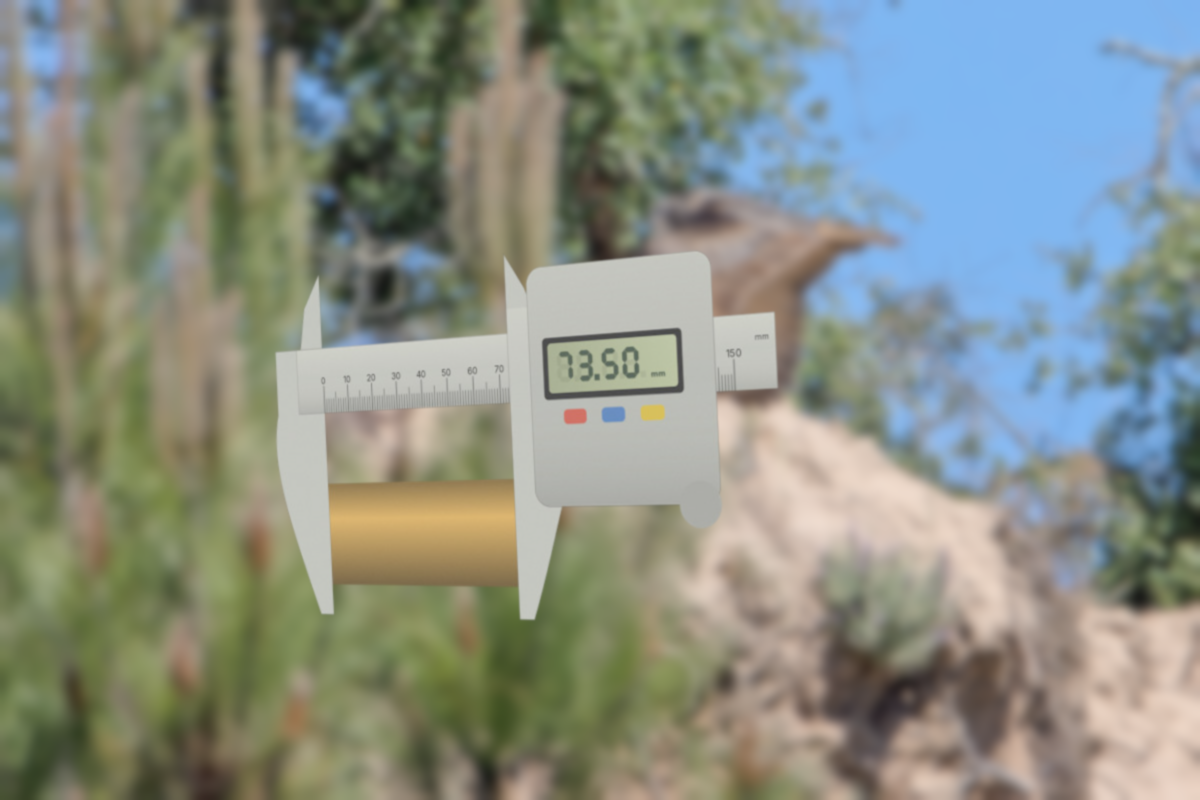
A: 73.50; mm
